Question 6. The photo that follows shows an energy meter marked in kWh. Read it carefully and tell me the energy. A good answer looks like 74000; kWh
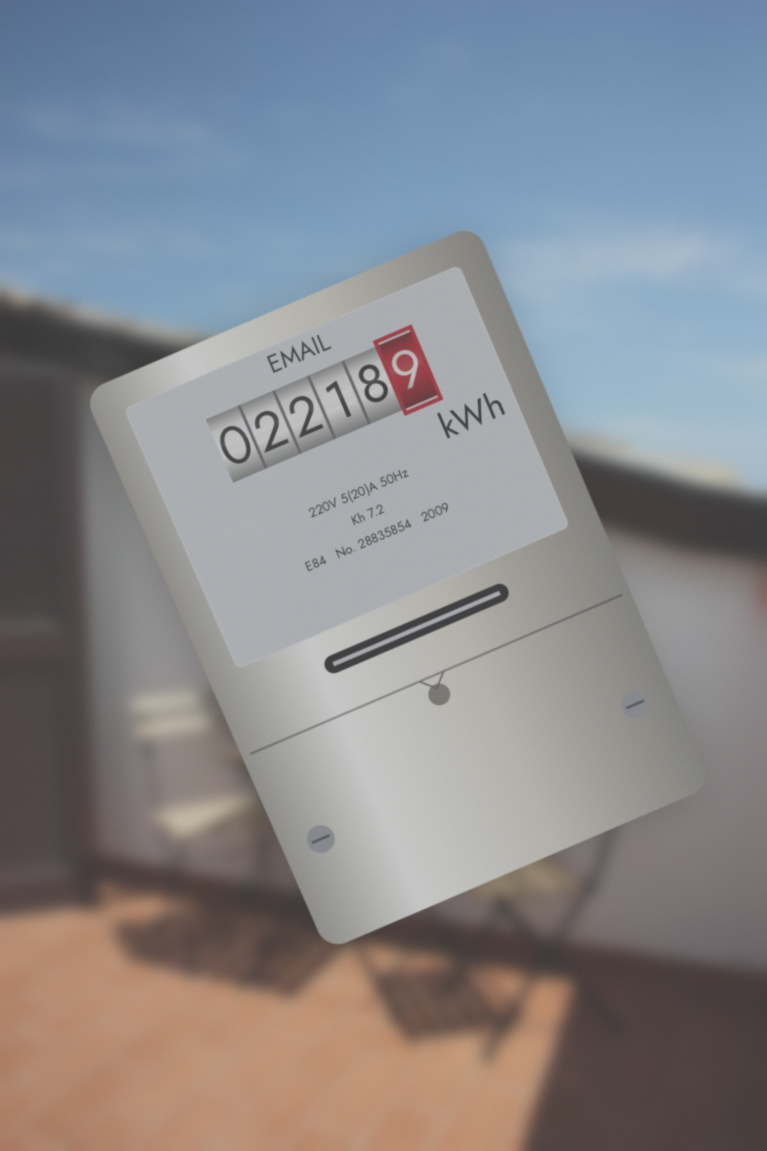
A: 2218.9; kWh
